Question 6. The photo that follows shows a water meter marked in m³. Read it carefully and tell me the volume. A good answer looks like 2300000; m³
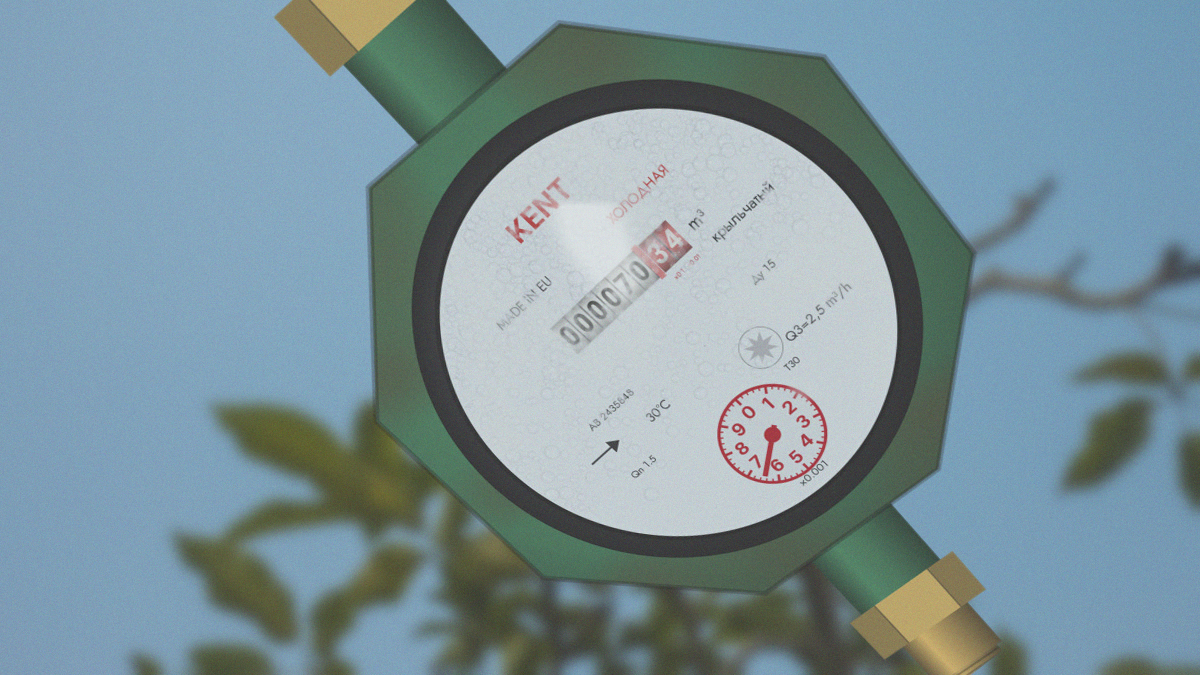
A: 70.346; m³
